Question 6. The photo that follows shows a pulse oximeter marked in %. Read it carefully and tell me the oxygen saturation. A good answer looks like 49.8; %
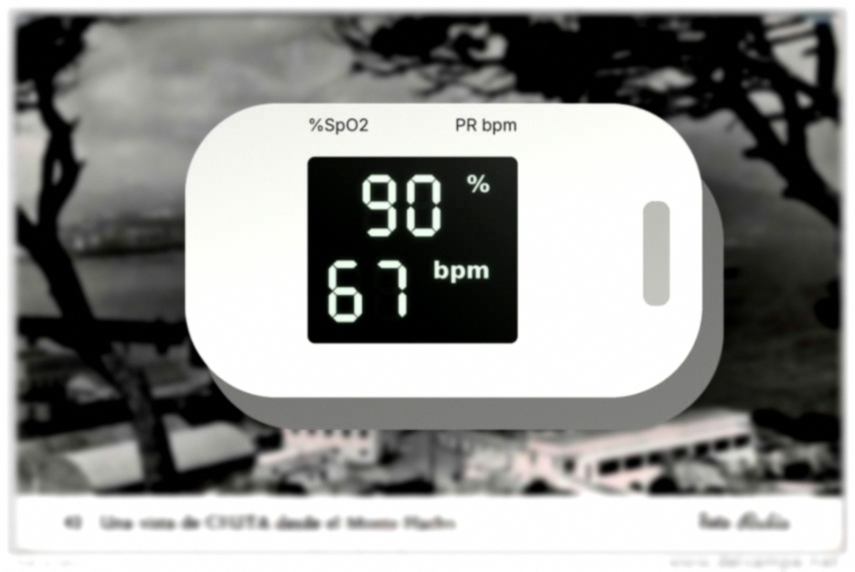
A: 90; %
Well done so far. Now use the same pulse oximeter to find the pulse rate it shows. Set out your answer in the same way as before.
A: 67; bpm
